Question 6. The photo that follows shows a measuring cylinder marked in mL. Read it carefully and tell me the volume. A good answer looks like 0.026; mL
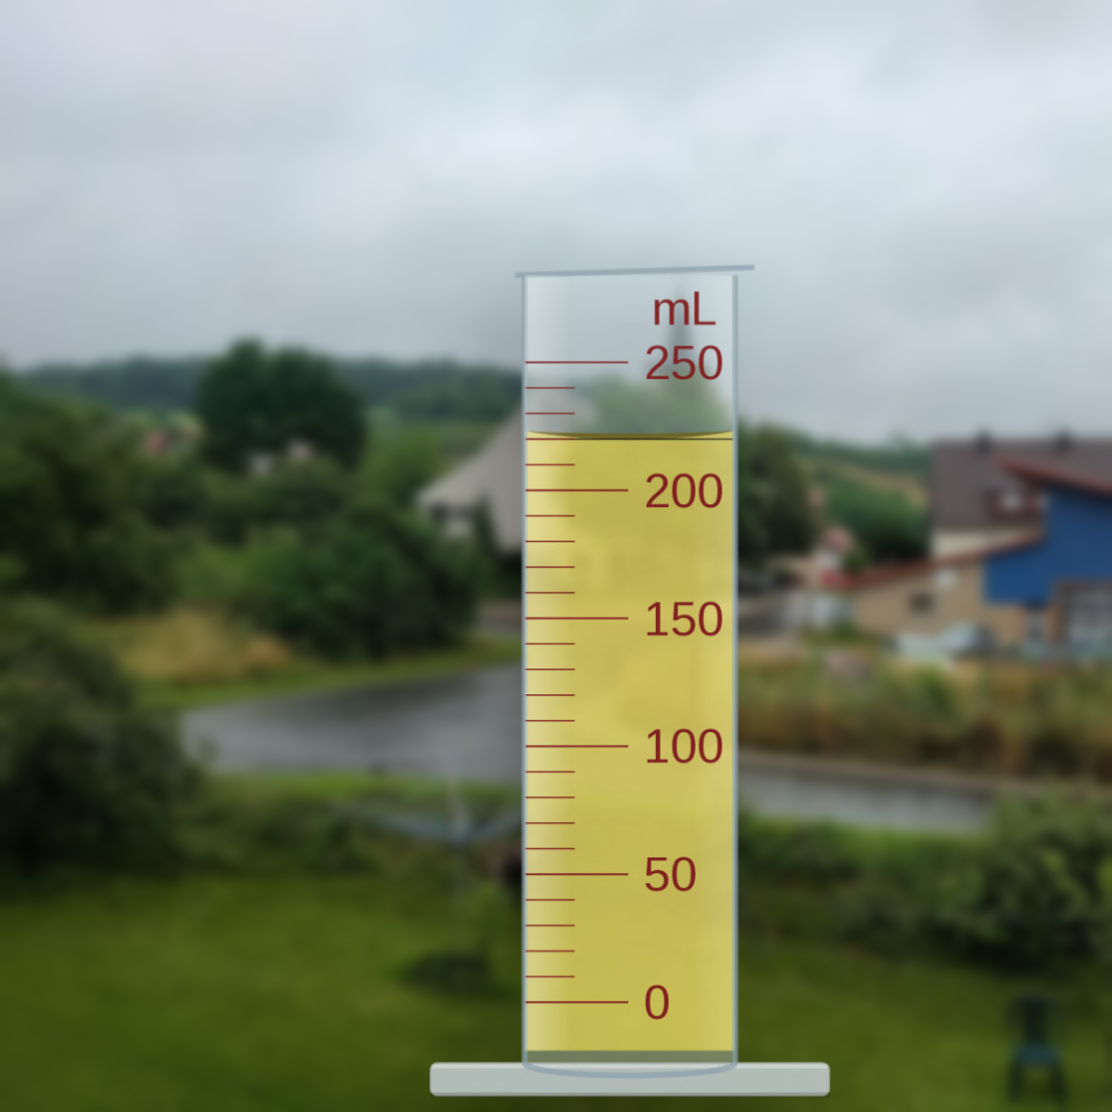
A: 220; mL
